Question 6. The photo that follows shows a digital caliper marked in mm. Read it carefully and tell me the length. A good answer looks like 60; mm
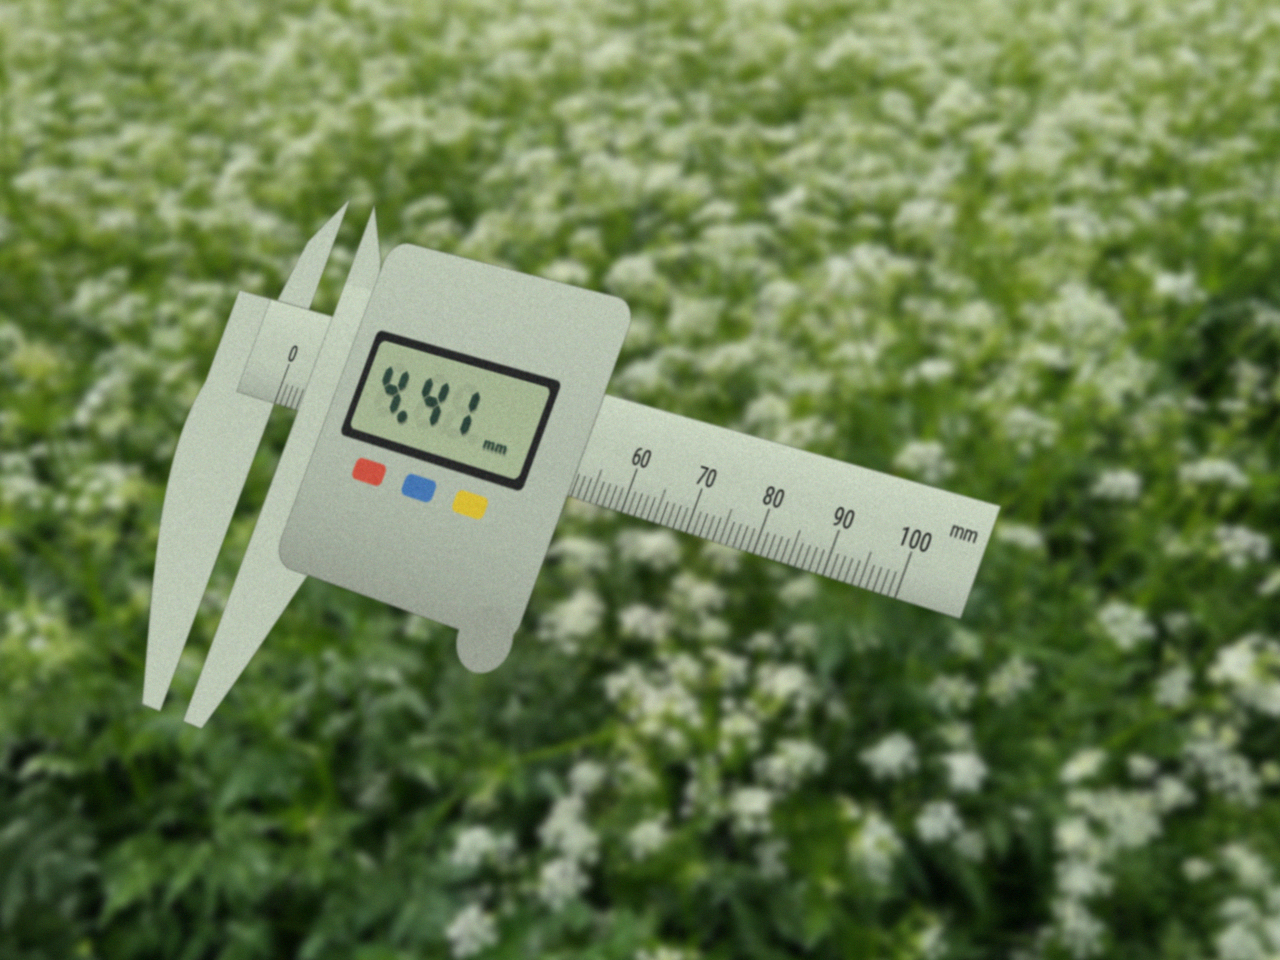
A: 4.41; mm
